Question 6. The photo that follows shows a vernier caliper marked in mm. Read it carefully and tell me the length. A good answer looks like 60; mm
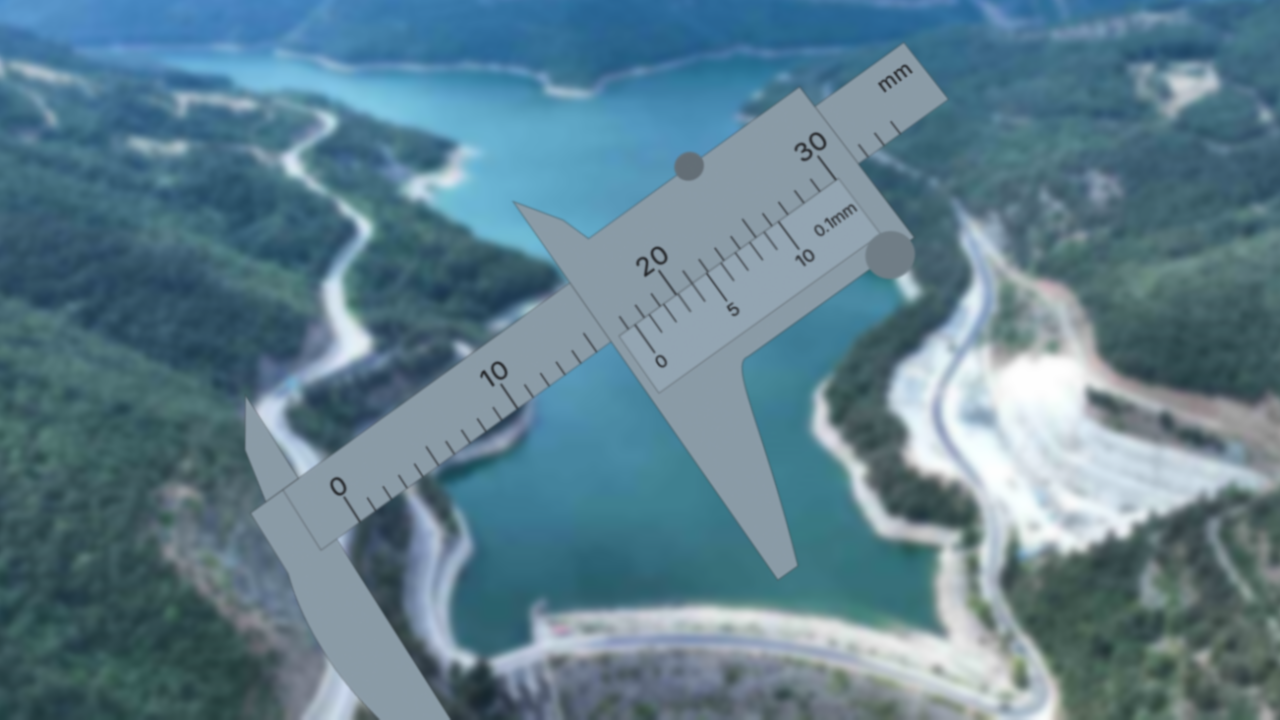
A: 17.4; mm
